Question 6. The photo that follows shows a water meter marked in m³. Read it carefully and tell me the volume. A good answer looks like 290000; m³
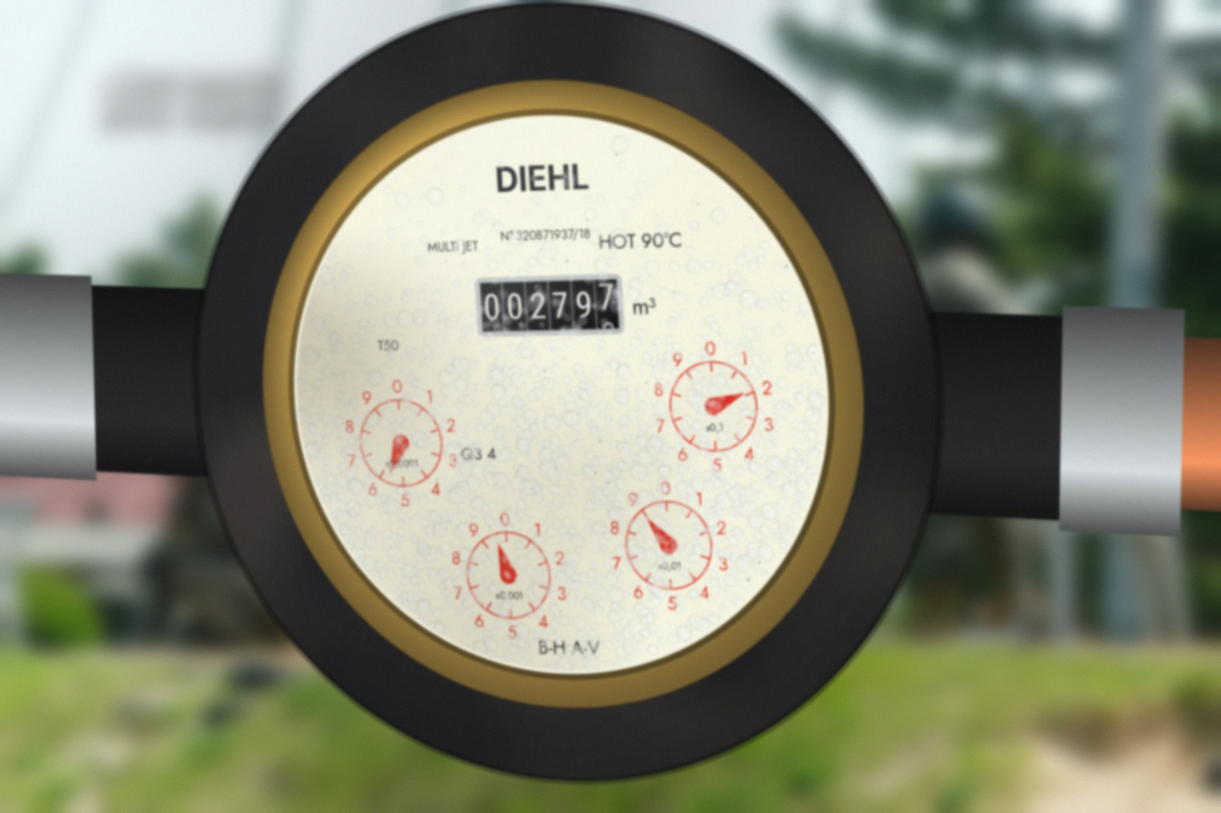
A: 2797.1895; m³
